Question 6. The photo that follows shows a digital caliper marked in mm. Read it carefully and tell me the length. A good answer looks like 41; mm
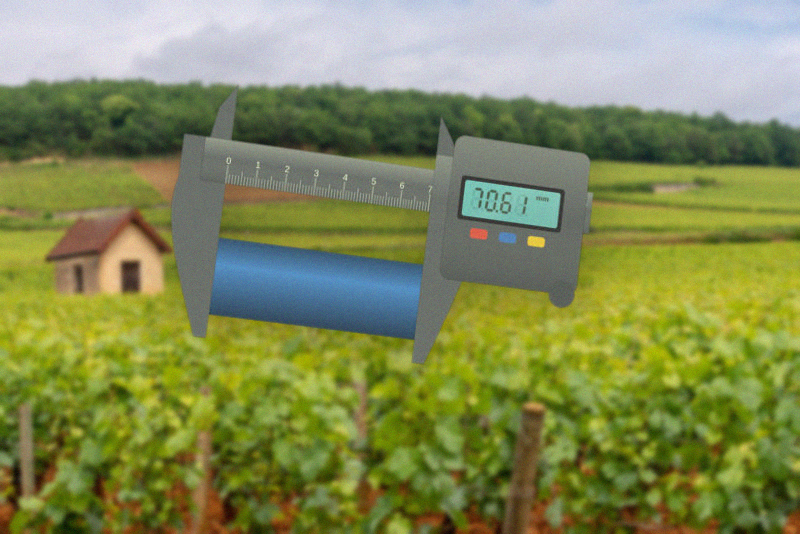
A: 70.61; mm
